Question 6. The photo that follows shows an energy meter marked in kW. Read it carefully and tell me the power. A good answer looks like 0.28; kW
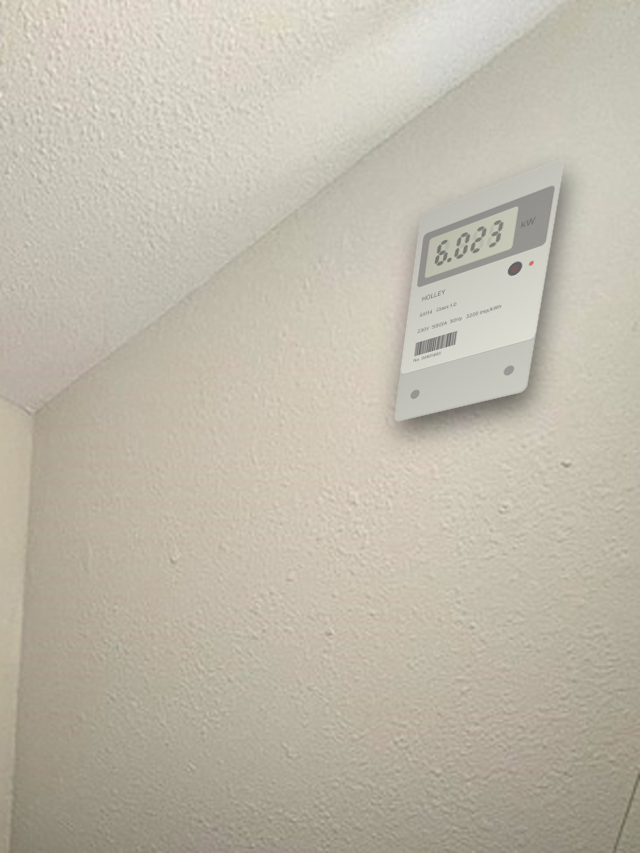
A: 6.023; kW
